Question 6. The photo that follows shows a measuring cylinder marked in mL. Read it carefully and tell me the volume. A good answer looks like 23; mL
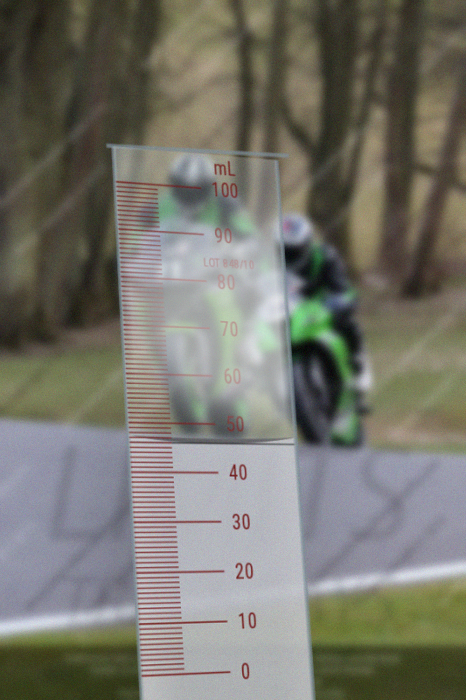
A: 46; mL
